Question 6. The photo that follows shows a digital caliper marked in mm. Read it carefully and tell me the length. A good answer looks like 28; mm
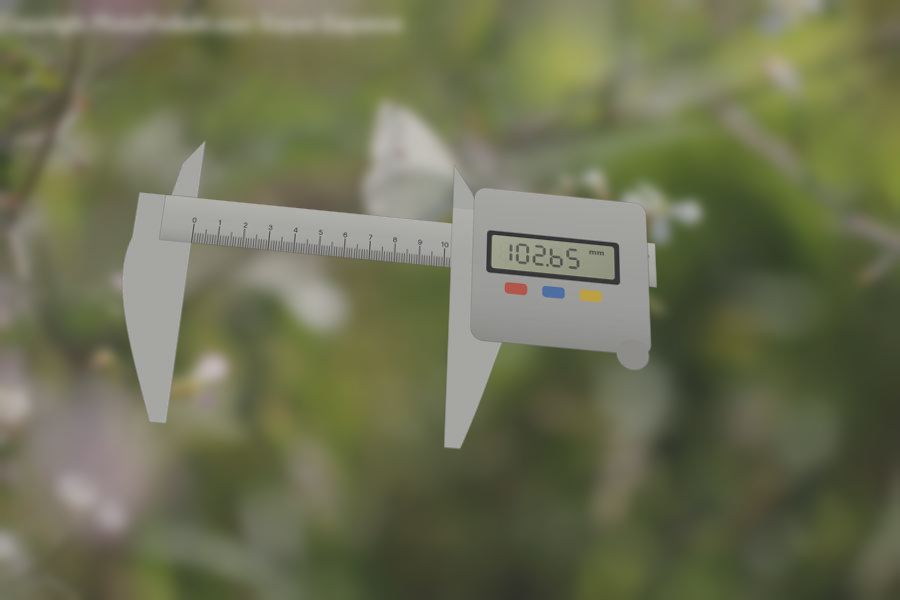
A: 102.65; mm
